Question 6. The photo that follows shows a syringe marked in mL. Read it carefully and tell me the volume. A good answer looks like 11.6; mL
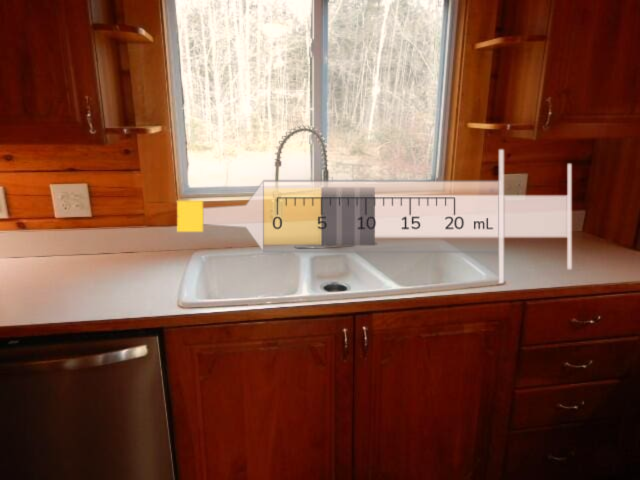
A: 5; mL
